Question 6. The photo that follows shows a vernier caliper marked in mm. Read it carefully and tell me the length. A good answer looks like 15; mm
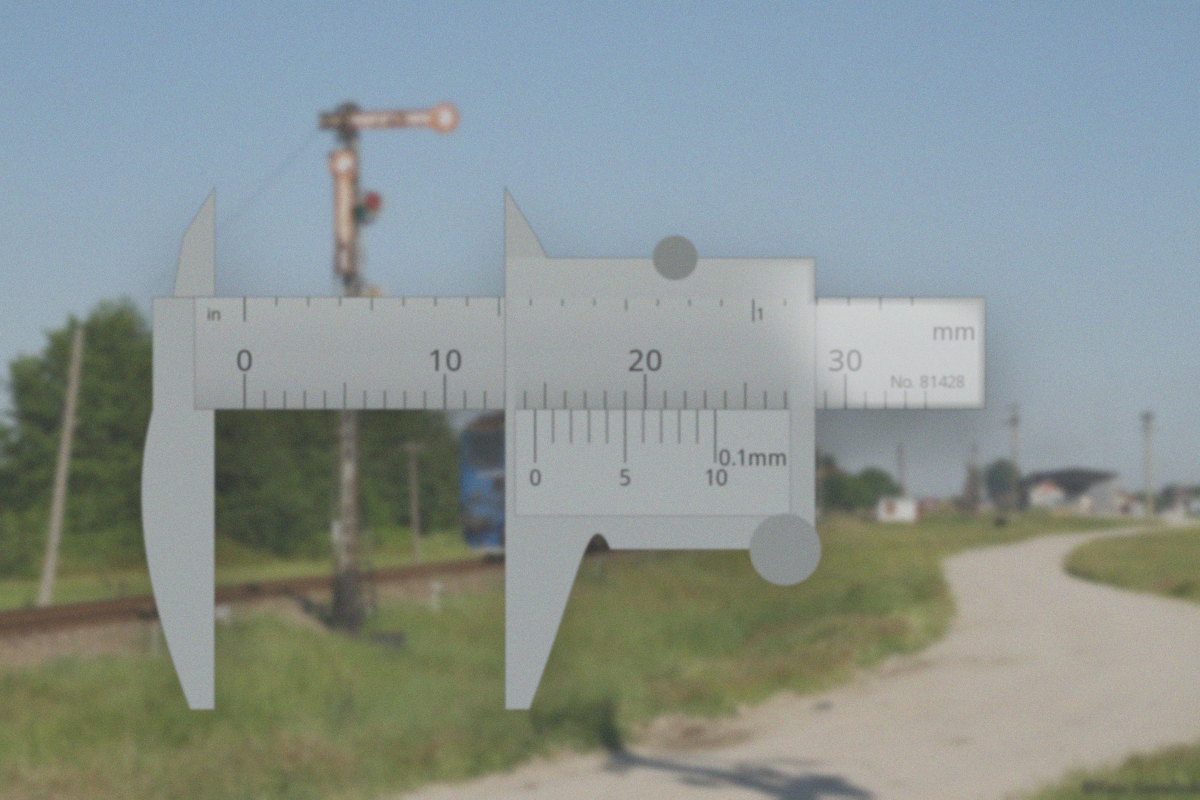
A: 14.5; mm
